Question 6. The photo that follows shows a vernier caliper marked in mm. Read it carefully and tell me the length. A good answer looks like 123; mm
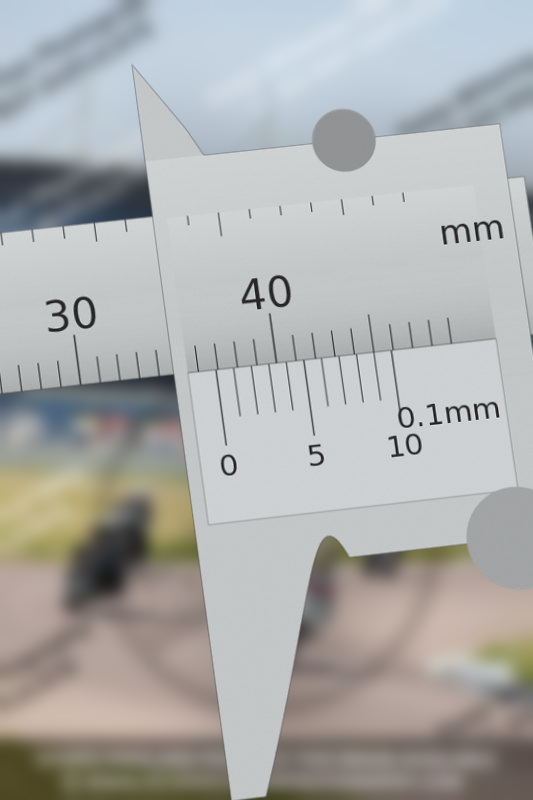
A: 36.9; mm
